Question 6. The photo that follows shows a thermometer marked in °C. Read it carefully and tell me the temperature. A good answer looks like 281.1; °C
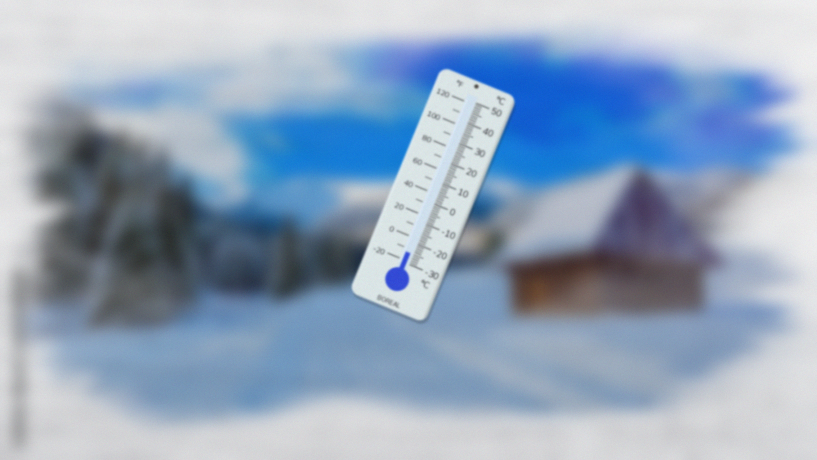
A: -25; °C
